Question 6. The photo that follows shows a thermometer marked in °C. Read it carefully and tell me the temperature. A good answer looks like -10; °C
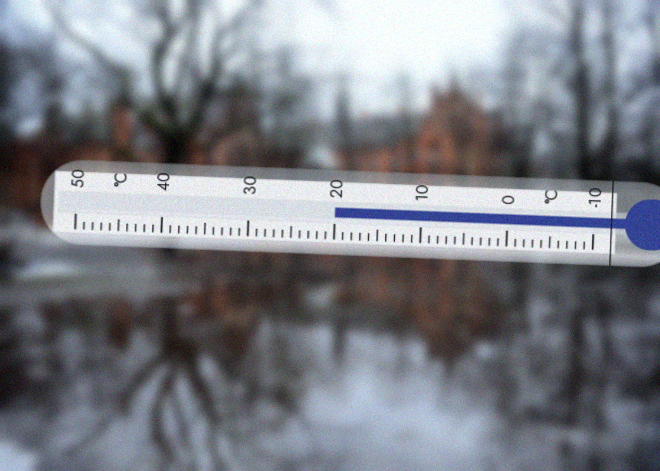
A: 20; °C
